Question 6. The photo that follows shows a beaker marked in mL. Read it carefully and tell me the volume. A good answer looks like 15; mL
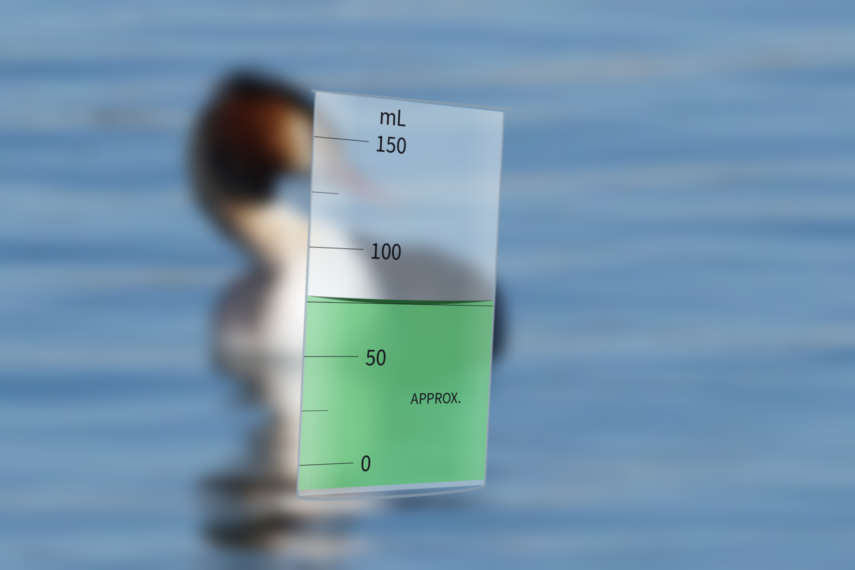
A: 75; mL
